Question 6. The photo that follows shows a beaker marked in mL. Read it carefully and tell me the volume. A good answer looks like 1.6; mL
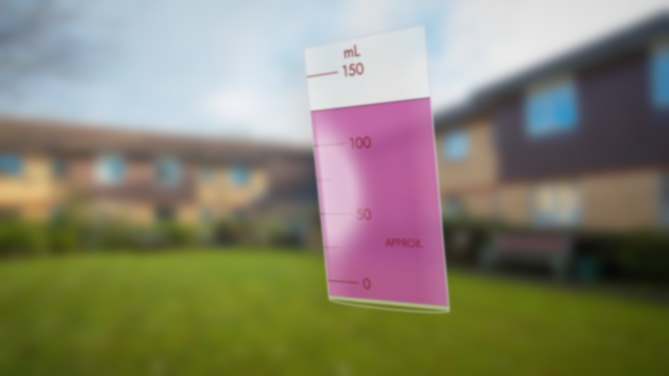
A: 125; mL
